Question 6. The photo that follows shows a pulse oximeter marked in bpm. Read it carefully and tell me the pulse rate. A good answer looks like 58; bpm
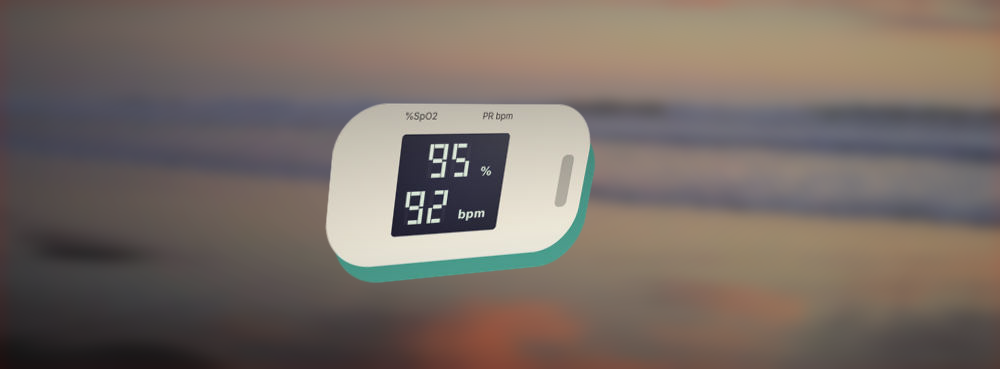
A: 92; bpm
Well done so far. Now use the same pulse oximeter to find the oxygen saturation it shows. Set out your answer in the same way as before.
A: 95; %
